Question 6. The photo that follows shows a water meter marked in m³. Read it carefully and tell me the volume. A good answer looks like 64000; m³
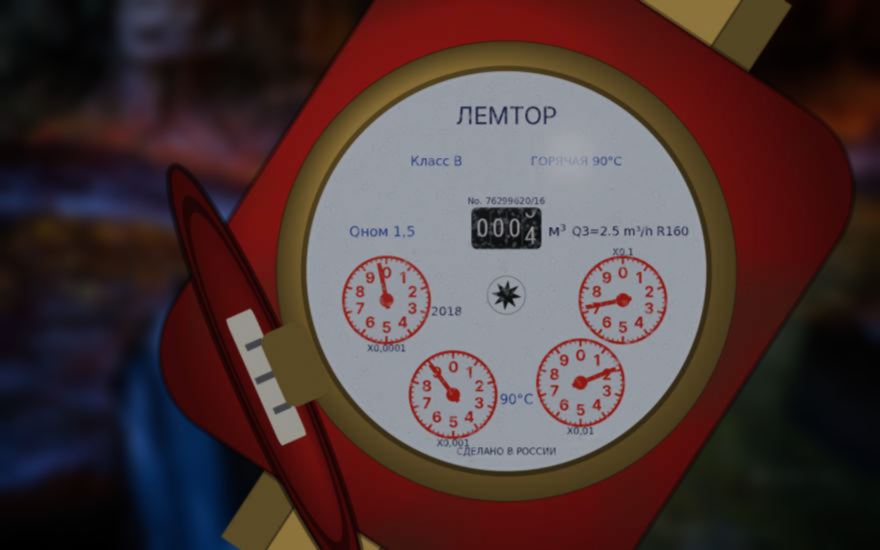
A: 3.7189; m³
